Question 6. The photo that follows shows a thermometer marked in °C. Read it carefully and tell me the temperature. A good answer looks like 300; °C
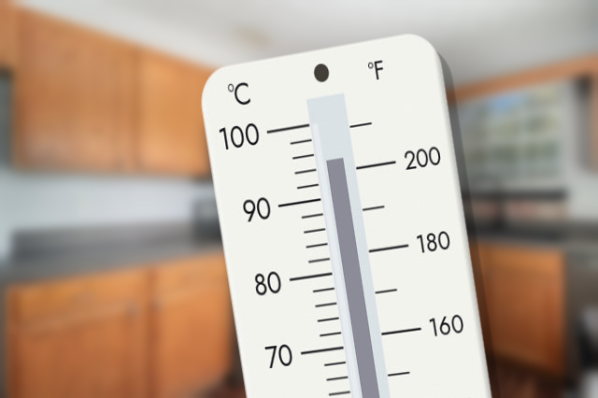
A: 95; °C
